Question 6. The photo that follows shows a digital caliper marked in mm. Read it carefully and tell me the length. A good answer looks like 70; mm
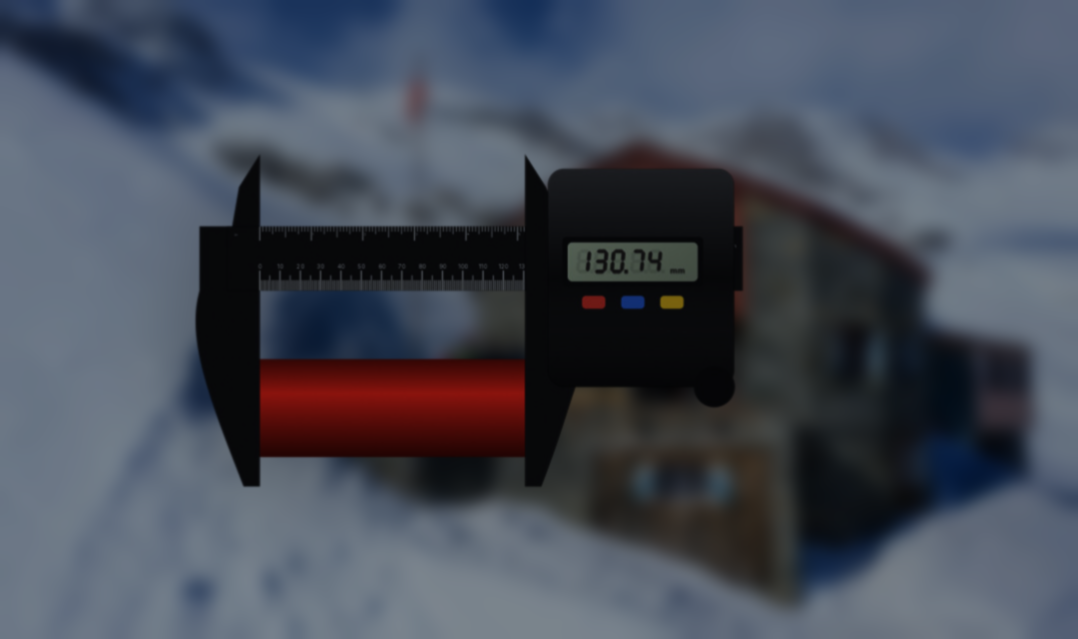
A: 130.74; mm
